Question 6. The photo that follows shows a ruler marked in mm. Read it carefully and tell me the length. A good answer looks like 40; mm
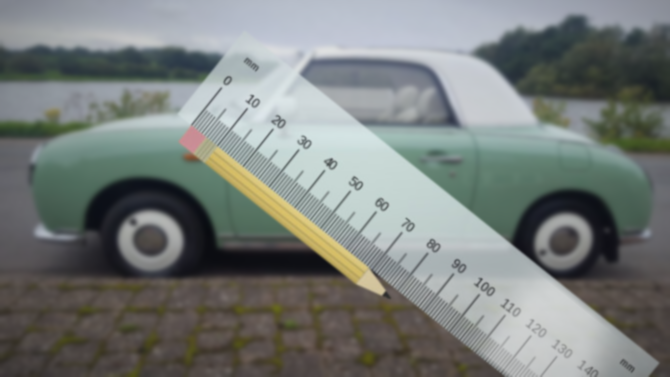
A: 80; mm
